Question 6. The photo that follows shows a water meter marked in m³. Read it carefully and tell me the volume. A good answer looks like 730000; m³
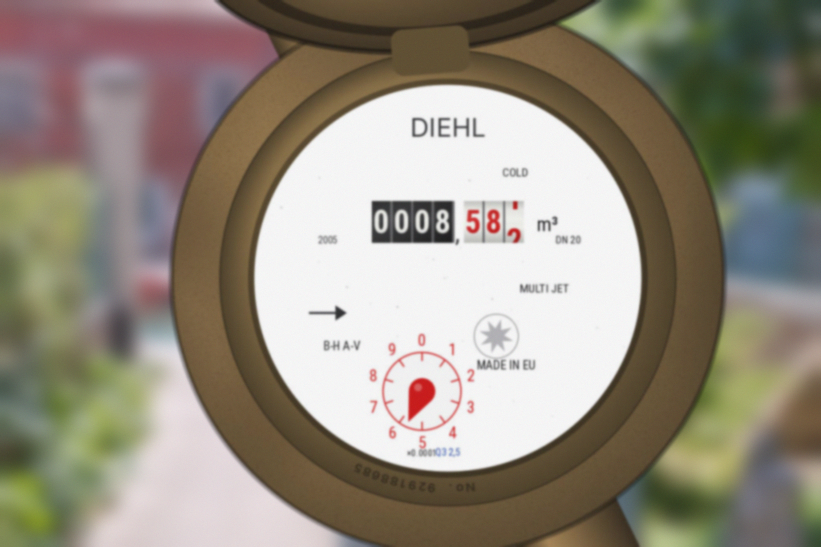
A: 8.5815; m³
